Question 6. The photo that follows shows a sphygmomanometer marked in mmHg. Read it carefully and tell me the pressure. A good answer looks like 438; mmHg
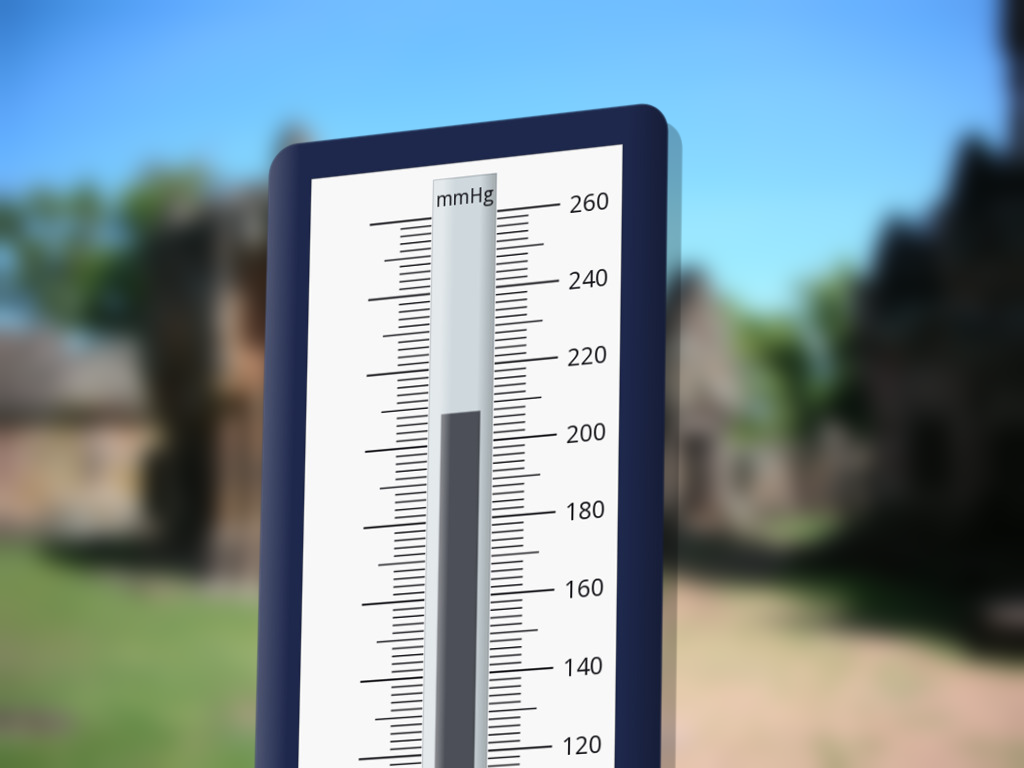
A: 208; mmHg
